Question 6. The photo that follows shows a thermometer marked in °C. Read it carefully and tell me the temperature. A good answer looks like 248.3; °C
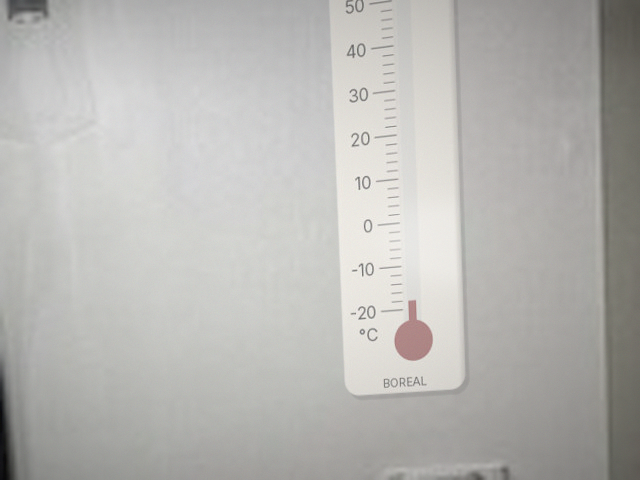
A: -18; °C
